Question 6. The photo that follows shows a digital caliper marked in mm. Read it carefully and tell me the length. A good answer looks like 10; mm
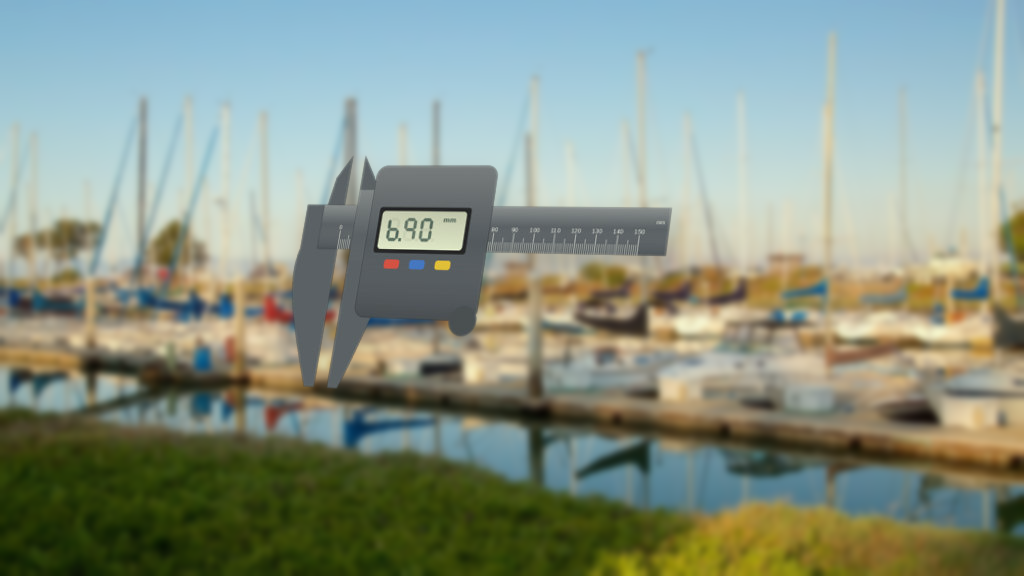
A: 6.90; mm
